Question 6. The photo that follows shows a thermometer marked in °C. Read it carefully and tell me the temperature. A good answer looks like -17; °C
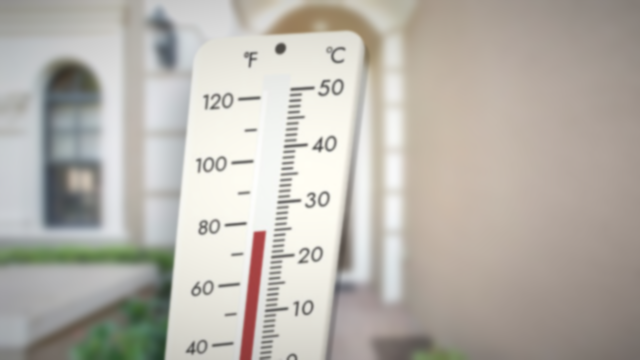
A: 25; °C
